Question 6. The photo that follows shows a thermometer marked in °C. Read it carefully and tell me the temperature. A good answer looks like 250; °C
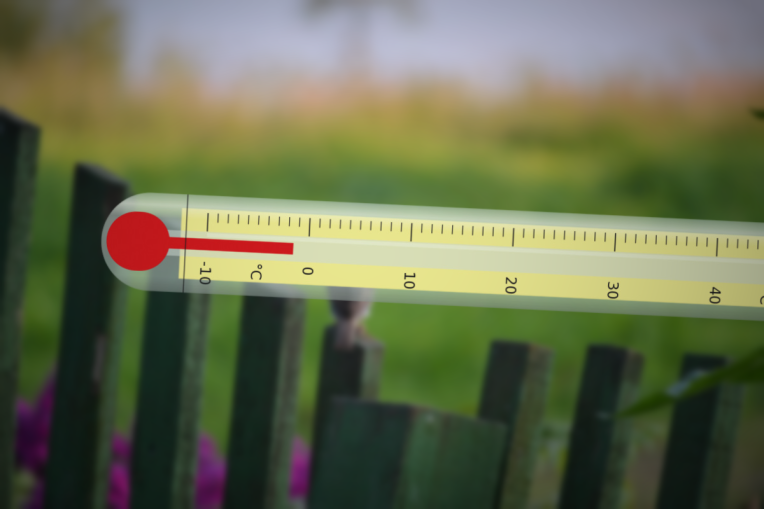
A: -1.5; °C
